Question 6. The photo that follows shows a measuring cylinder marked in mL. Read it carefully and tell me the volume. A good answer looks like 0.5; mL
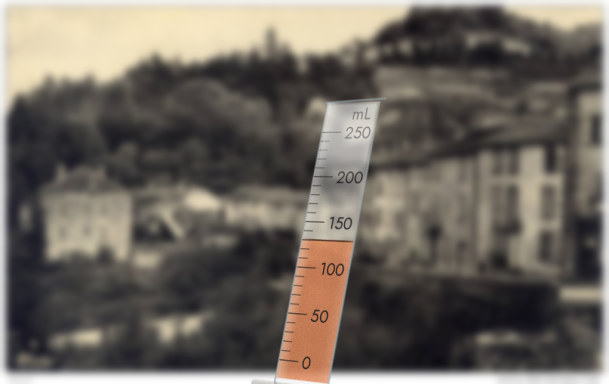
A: 130; mL
